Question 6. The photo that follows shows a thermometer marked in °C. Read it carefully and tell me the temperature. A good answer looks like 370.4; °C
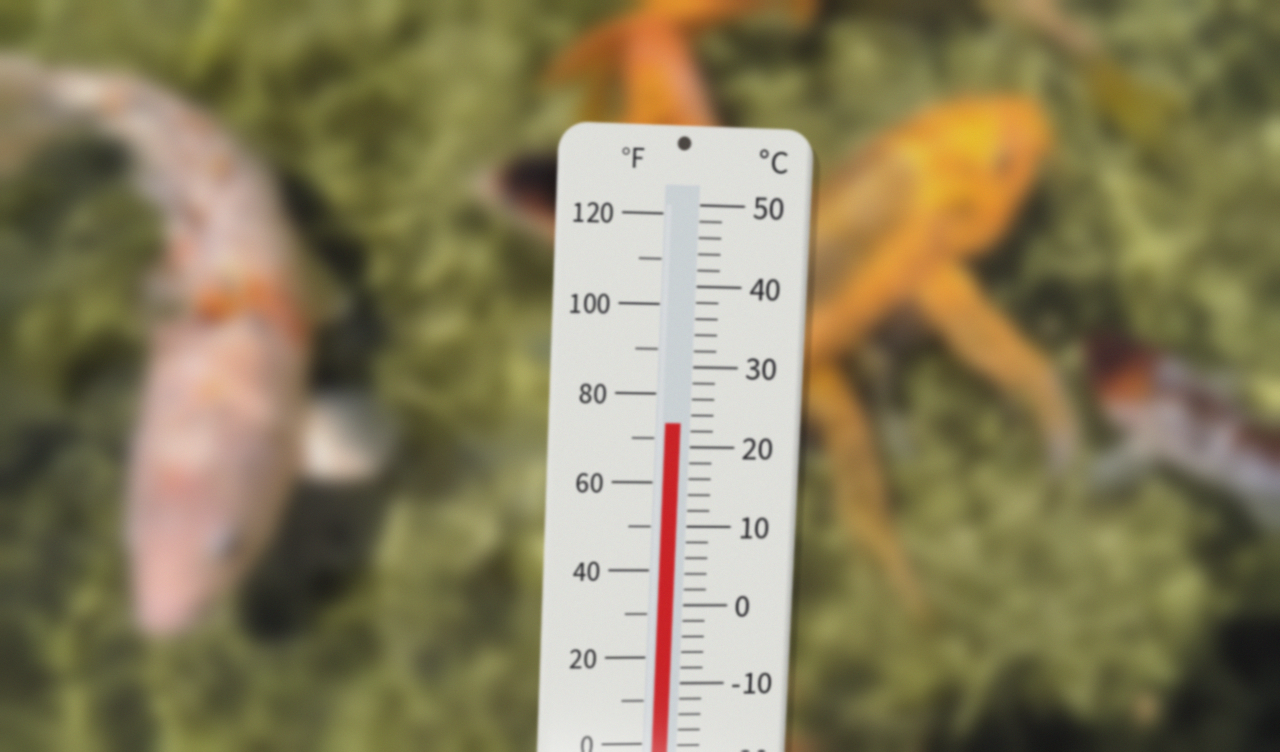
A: 23; °C
